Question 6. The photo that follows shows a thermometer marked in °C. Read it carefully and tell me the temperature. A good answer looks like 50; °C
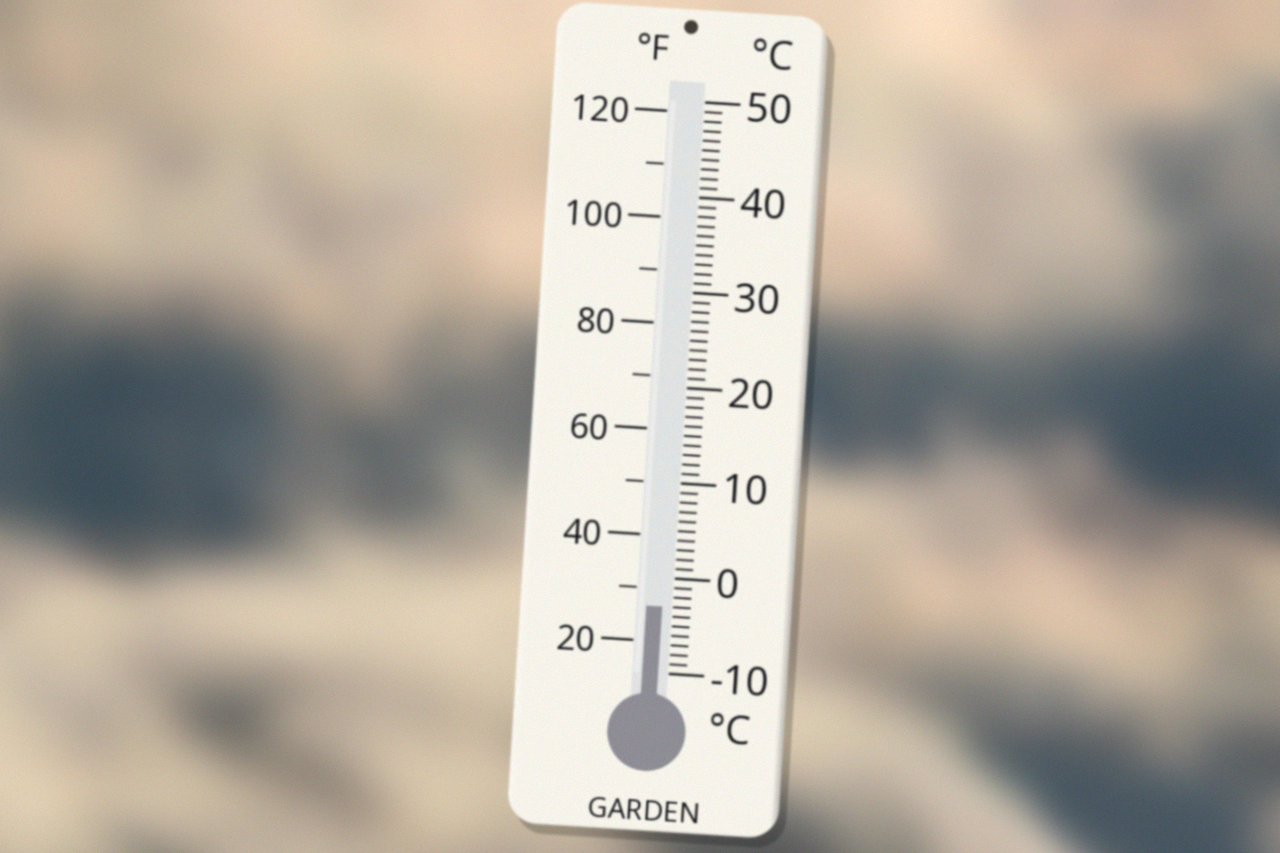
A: -3; °C
